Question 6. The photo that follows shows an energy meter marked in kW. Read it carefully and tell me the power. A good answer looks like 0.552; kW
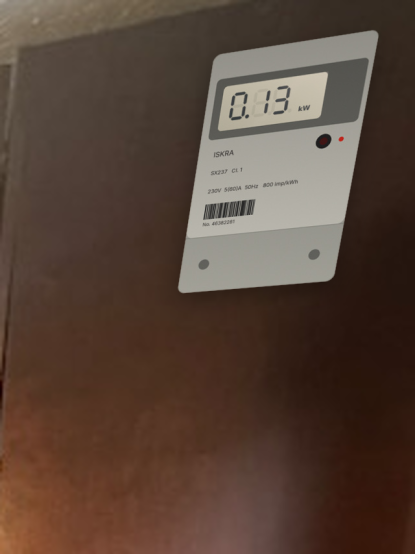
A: 0.13; kW
